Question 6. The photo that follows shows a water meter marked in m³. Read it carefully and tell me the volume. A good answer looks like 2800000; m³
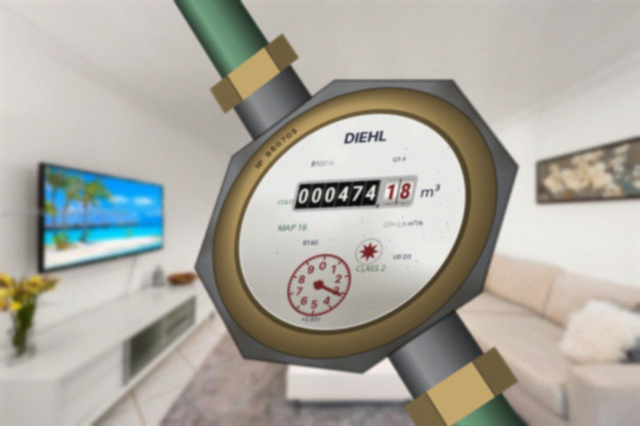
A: 474.183; m³
